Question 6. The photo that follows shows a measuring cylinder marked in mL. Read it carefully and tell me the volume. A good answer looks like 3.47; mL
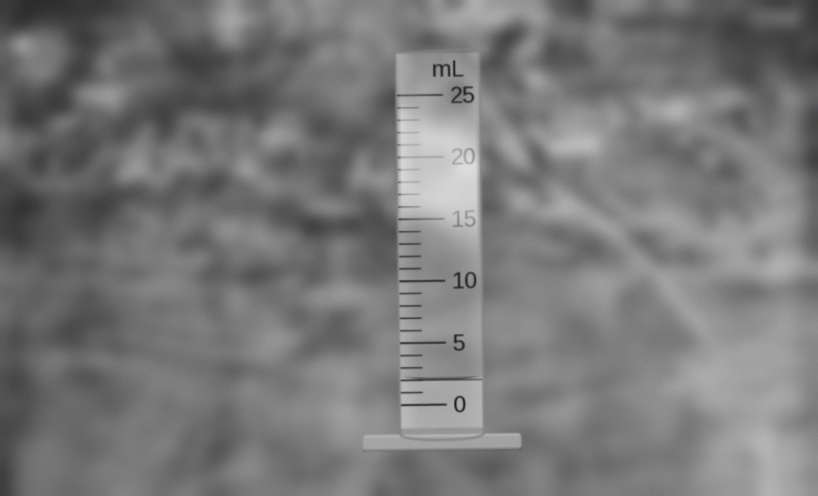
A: 2; mL
